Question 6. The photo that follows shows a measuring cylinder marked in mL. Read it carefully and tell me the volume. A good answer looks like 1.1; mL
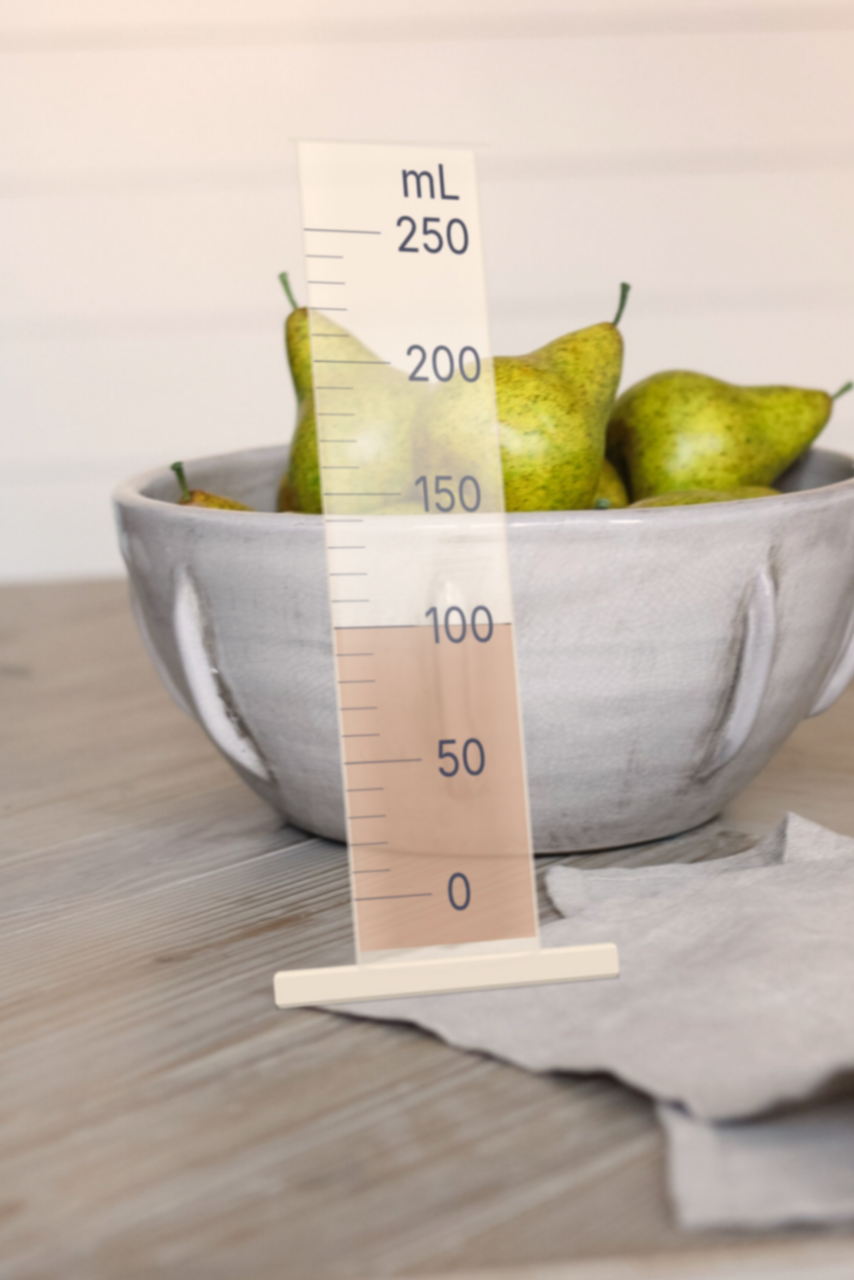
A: 100; mL
